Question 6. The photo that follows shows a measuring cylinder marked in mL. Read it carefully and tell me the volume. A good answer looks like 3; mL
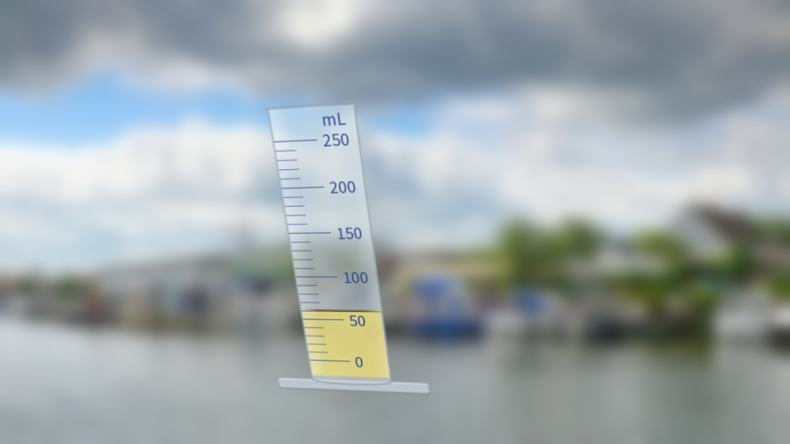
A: 60; mL
